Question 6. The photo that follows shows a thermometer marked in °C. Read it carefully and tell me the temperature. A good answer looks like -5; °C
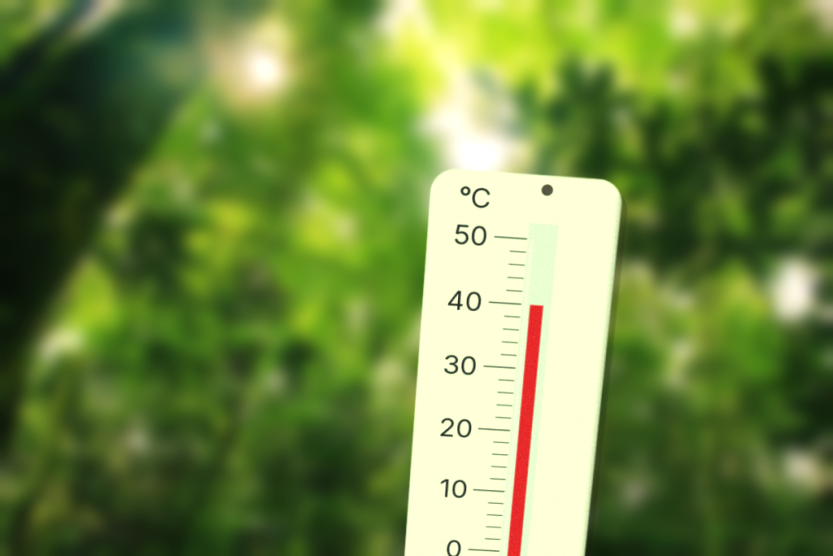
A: 40; °C
